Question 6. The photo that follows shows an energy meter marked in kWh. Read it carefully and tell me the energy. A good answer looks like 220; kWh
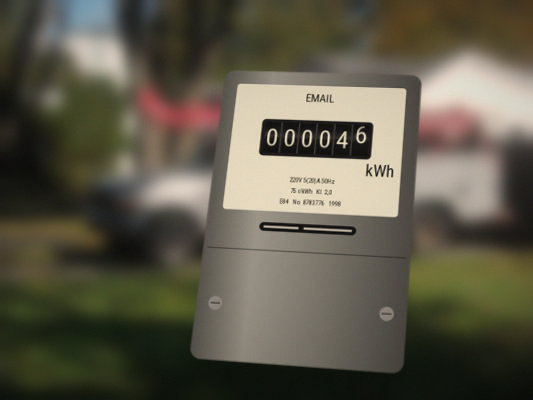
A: 46; kWh
